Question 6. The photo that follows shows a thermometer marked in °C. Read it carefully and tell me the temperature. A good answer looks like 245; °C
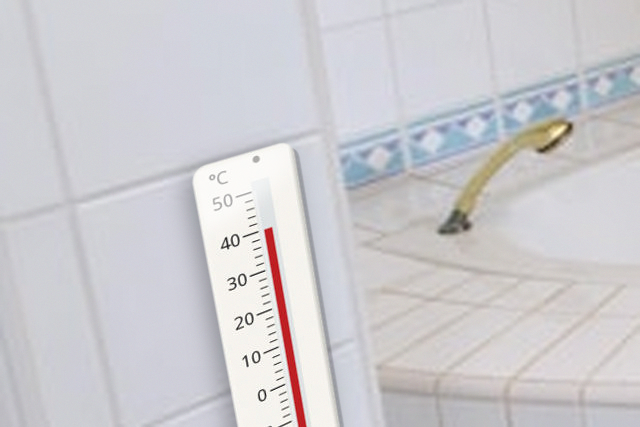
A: 40; °C
